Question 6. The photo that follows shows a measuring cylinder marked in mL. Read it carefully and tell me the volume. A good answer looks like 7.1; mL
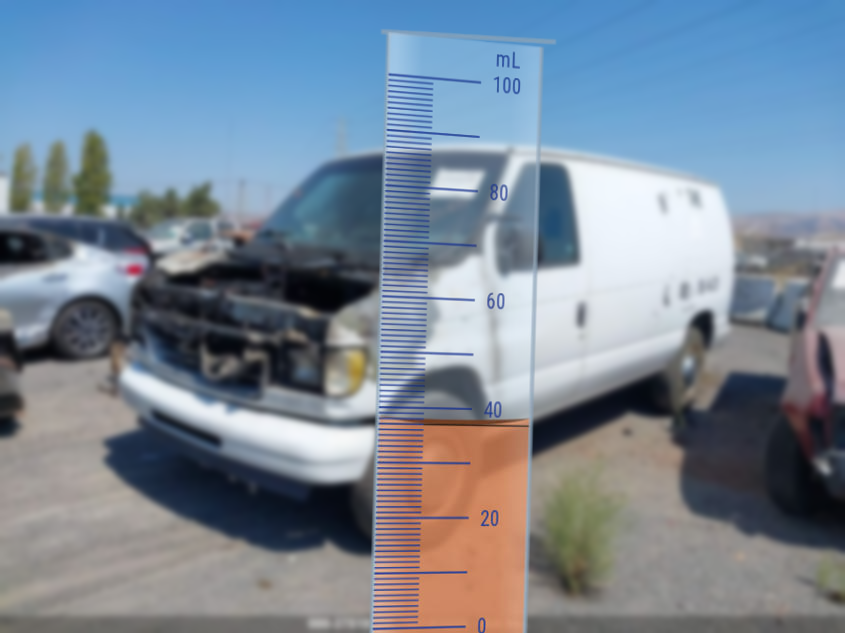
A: 37; mL
